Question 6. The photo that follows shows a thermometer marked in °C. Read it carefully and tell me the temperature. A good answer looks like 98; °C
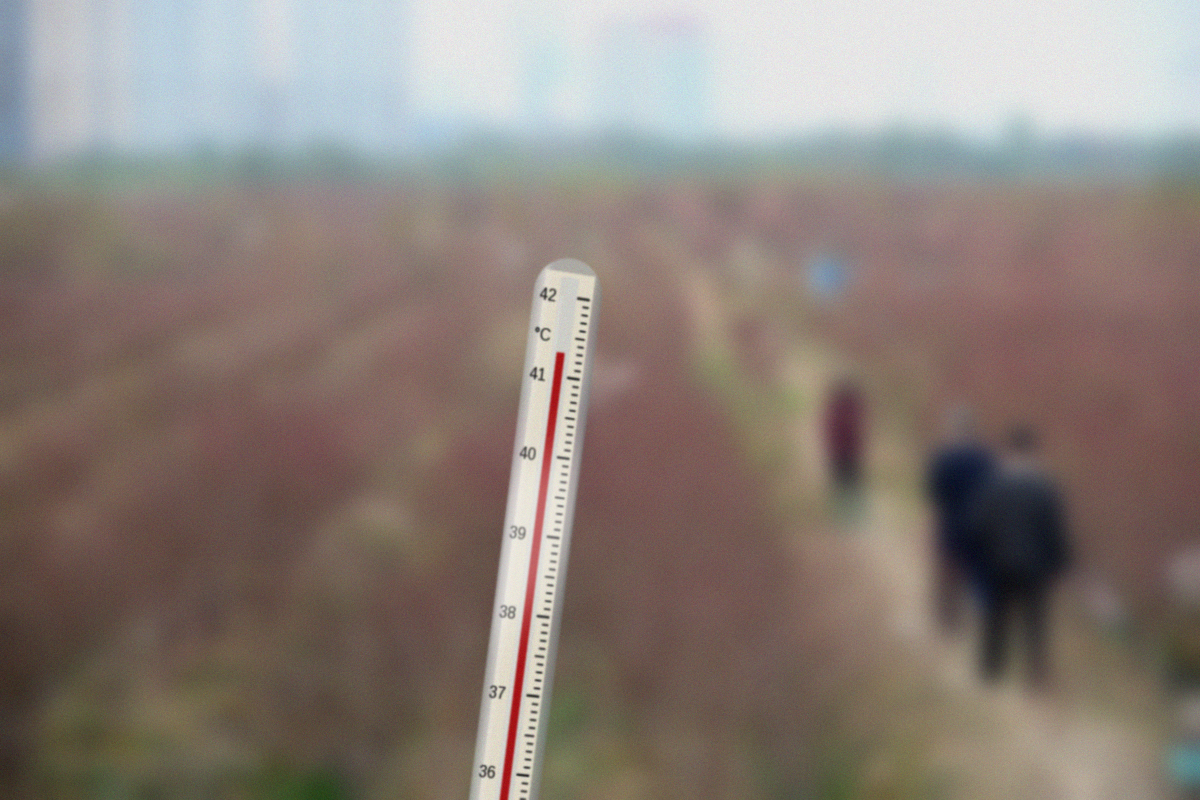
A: 41.3; °C
